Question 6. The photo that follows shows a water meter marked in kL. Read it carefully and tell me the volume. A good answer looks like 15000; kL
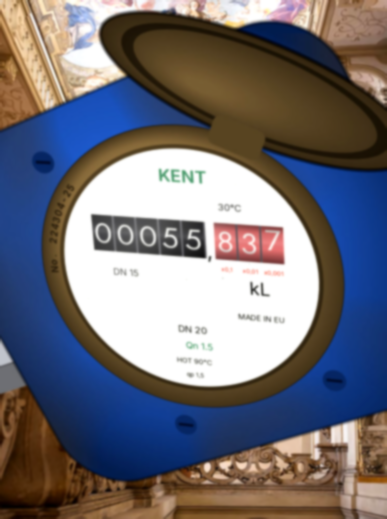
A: 55.837; kL
